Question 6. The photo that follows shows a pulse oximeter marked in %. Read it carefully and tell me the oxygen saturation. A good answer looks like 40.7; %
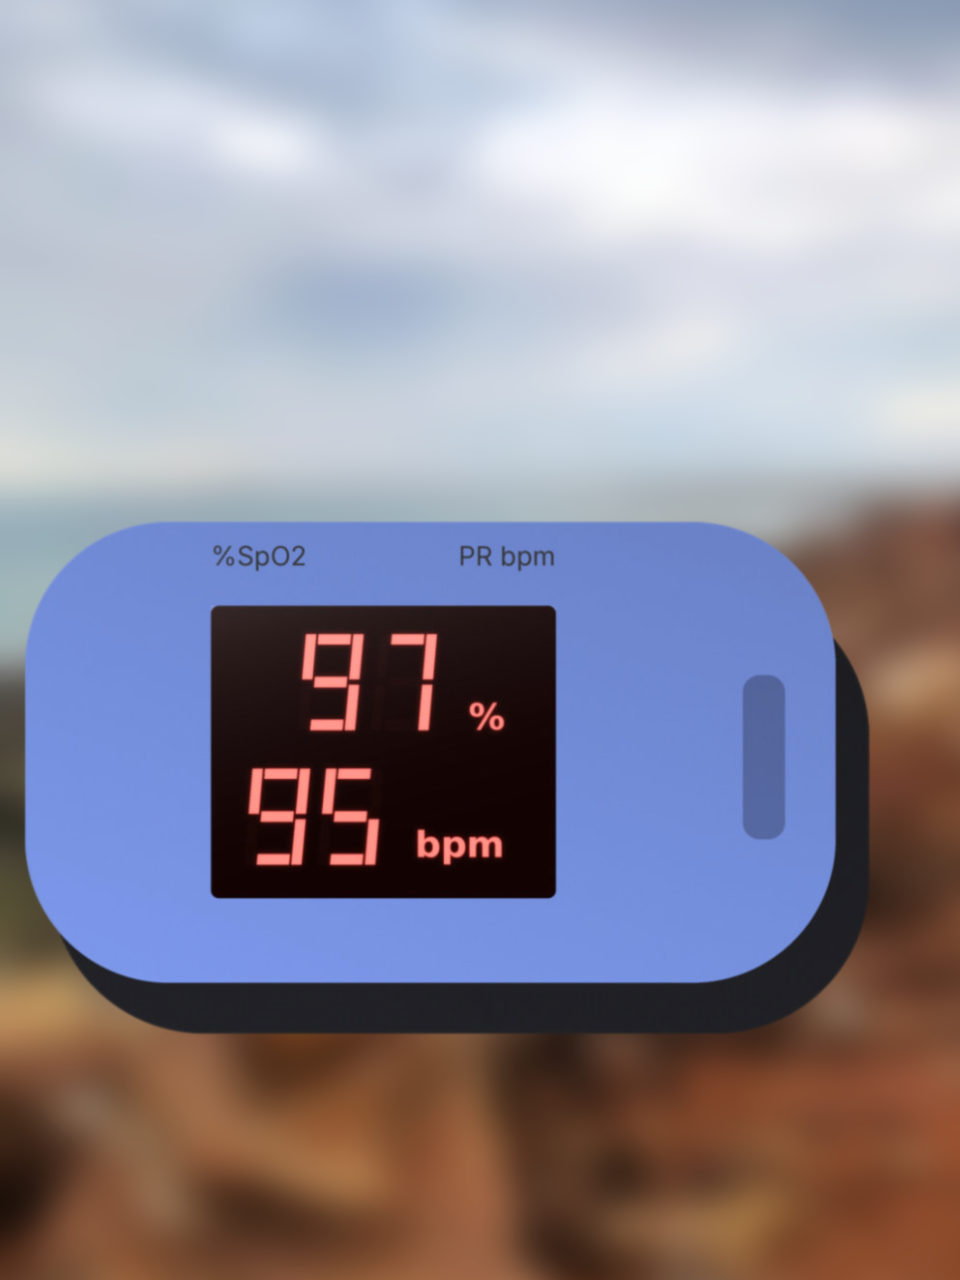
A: 97; %
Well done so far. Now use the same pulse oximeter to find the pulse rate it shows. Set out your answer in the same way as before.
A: 95; bpm
